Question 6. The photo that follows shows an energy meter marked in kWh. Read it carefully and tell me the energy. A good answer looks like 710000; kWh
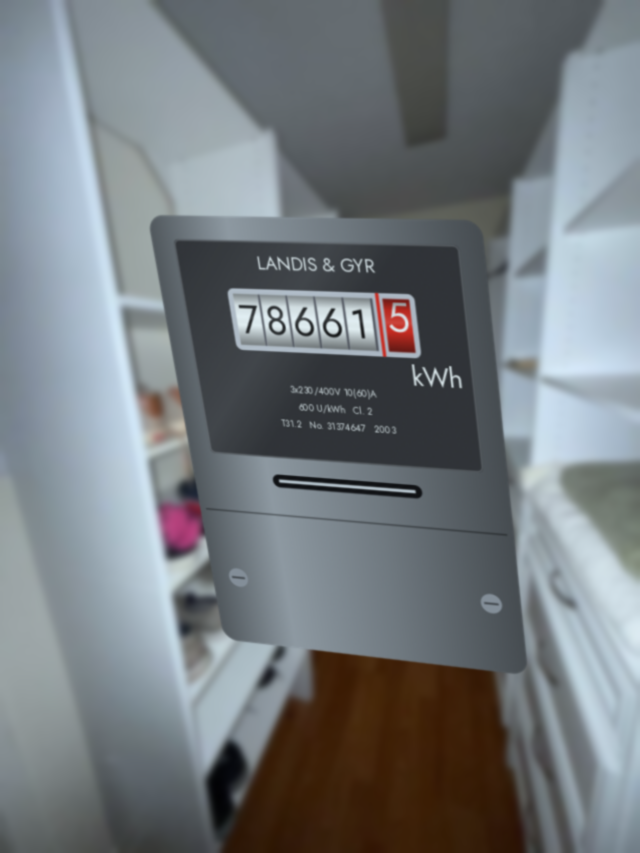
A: 78661.5; kWh
